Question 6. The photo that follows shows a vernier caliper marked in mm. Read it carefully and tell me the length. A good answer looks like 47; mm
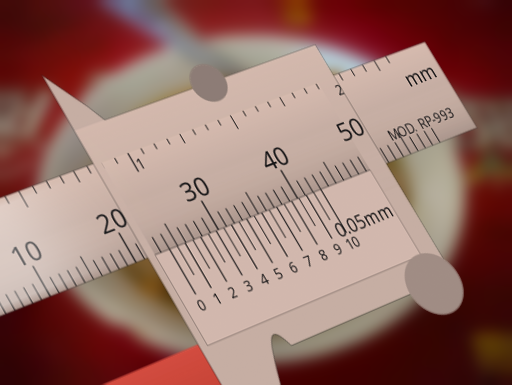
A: 24.0; mm
